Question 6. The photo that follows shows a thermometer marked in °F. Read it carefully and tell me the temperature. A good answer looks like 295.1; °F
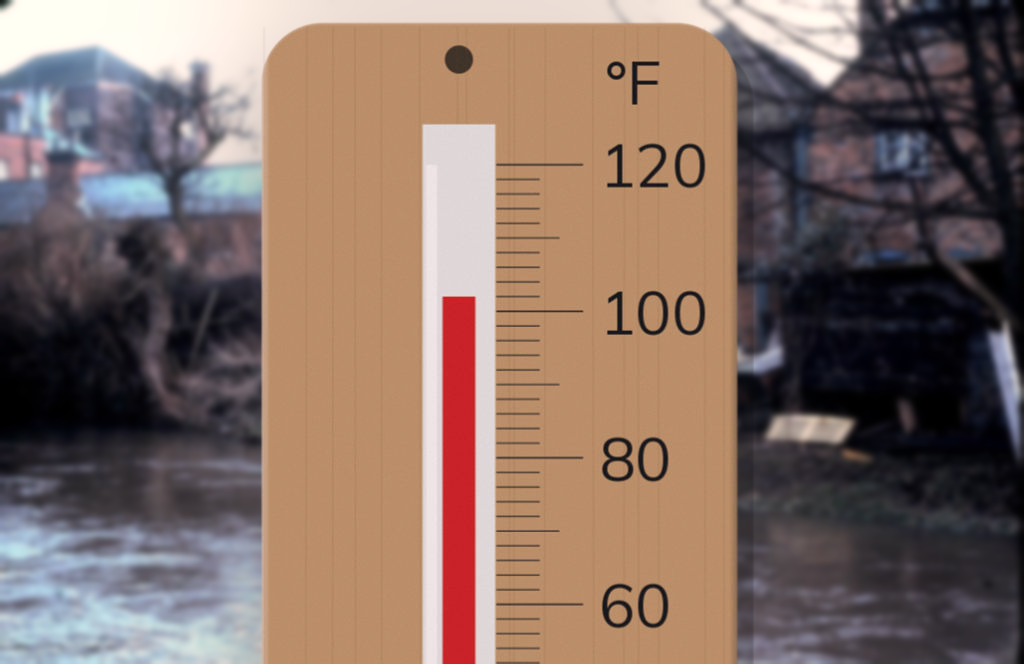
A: 102; °F
